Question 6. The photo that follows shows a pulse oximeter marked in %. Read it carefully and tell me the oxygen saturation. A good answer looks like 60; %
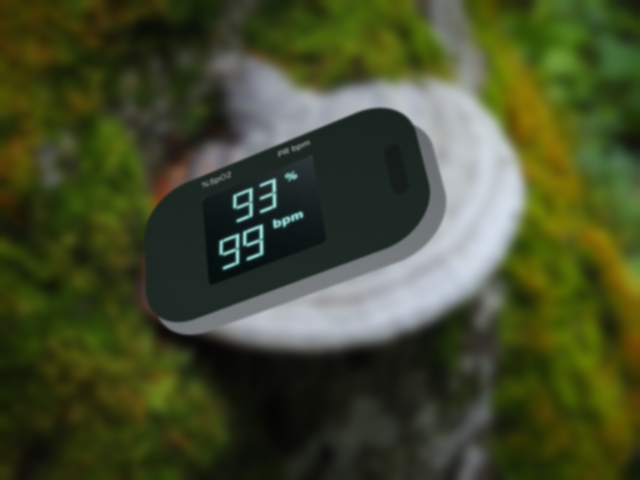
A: 93; %
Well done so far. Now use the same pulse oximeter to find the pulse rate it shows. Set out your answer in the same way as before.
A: 99; bpm
